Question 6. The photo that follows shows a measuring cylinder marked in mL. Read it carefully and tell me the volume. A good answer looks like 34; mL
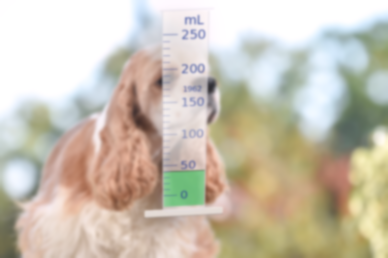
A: 40; mL
